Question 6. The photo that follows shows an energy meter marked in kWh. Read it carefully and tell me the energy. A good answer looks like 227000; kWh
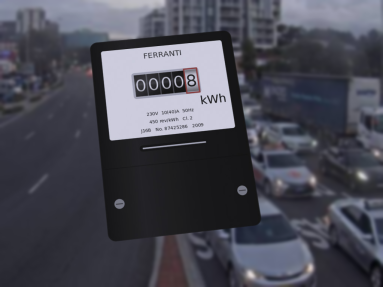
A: 0.8; kWh
